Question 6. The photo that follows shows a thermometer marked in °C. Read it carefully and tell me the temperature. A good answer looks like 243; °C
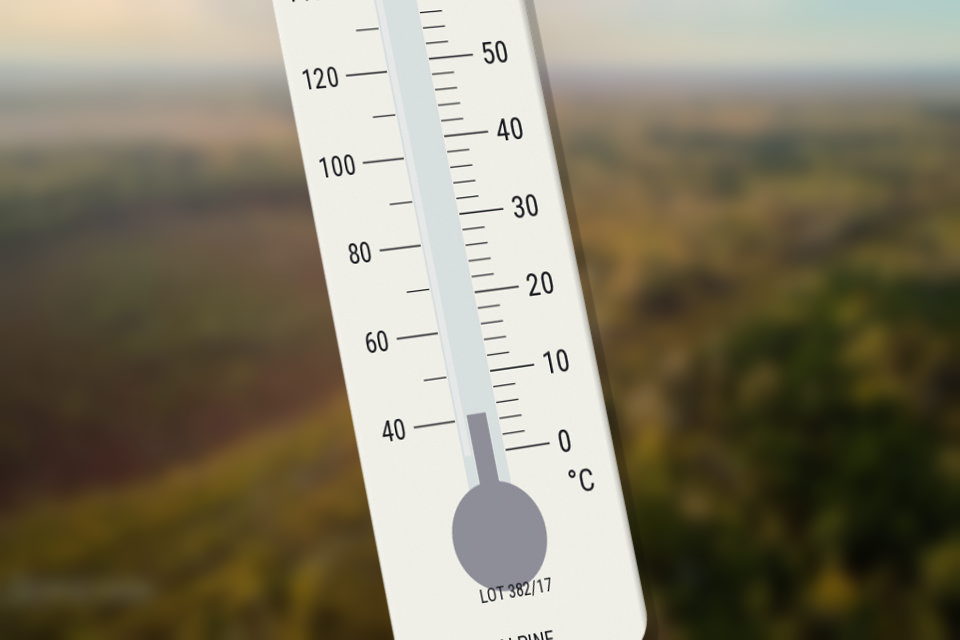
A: 5; °C
